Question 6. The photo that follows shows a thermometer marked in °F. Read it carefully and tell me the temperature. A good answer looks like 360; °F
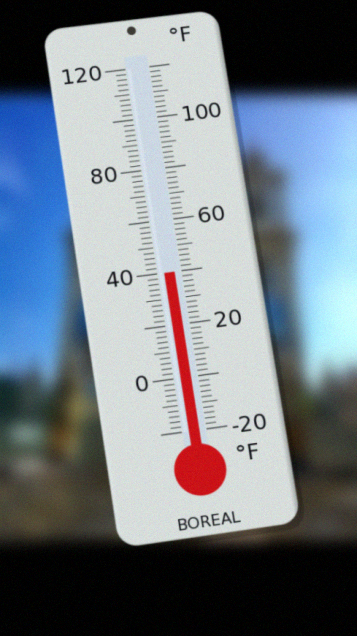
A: 40; °F
